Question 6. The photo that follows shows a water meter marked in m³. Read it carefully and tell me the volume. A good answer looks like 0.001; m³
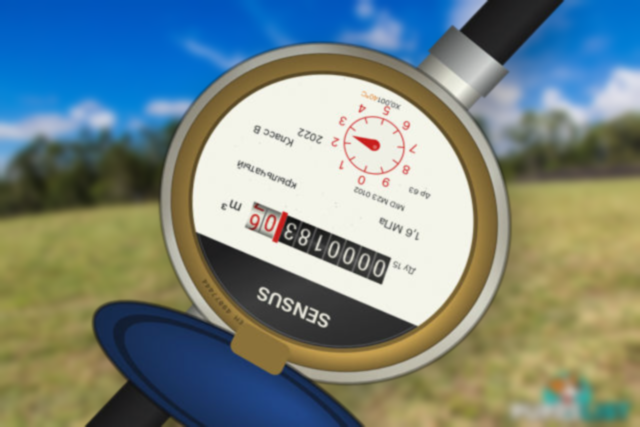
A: 183.062; m³
